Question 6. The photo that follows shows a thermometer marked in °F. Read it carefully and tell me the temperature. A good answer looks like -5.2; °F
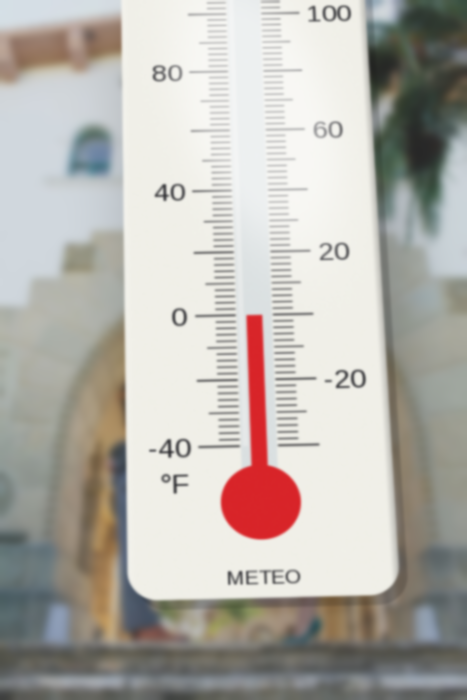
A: 0; °F
